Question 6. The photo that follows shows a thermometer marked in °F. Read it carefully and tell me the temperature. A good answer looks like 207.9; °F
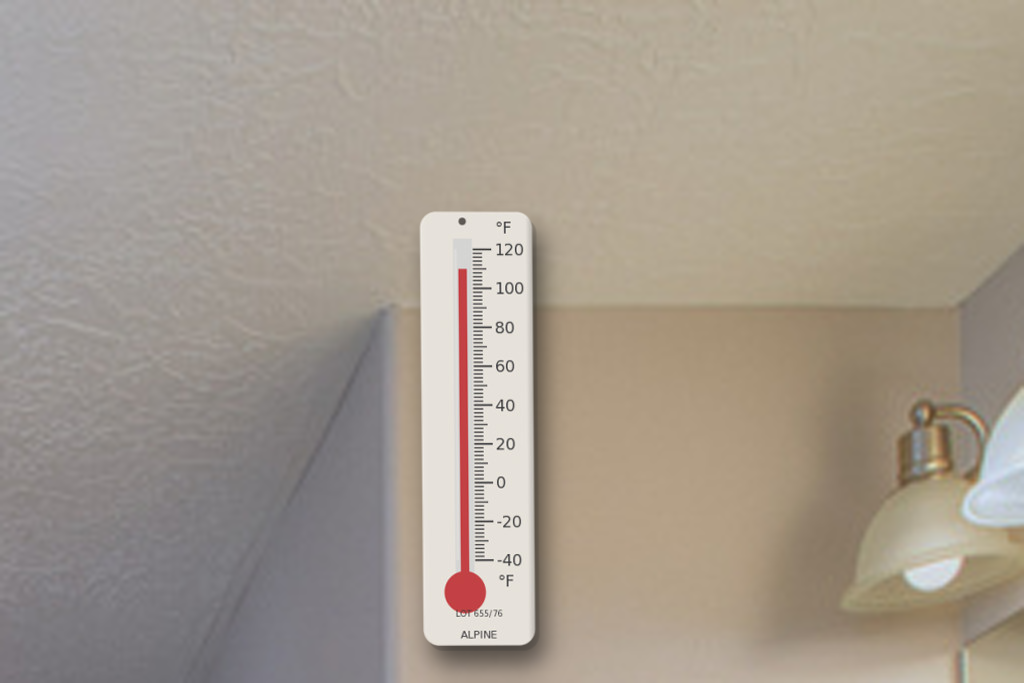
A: 110; °F
